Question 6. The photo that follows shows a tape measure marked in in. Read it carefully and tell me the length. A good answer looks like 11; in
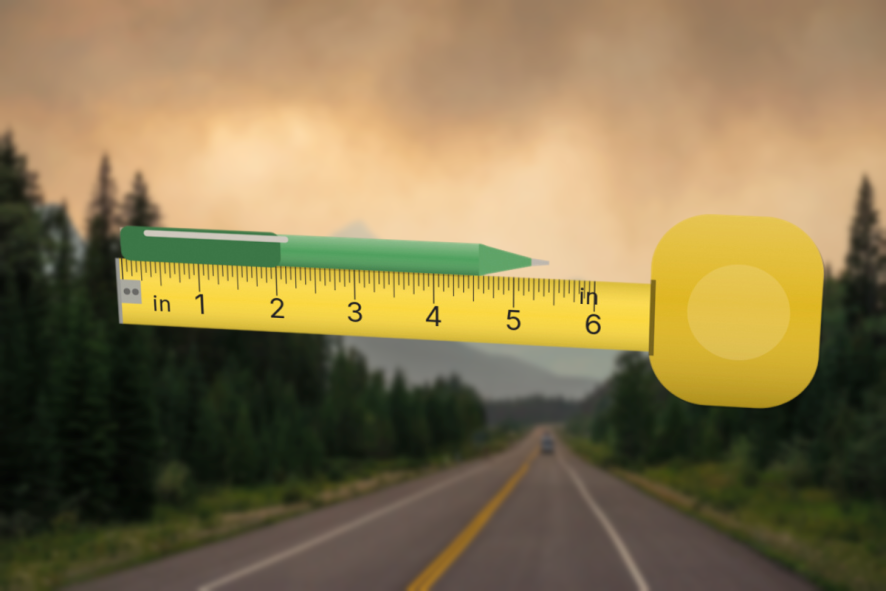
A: 5.4375; in
